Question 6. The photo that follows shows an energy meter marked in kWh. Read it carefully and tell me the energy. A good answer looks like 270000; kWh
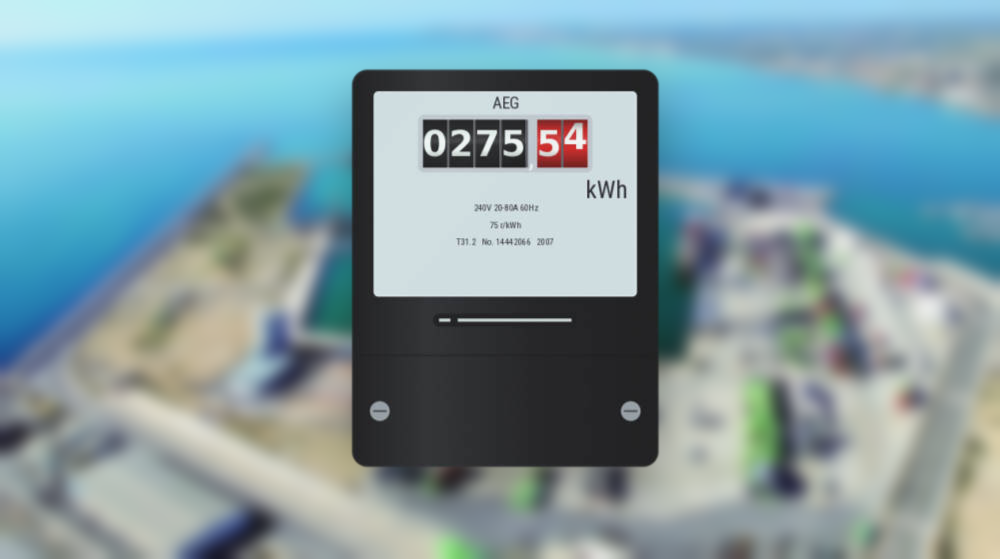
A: 275.54; kWh
